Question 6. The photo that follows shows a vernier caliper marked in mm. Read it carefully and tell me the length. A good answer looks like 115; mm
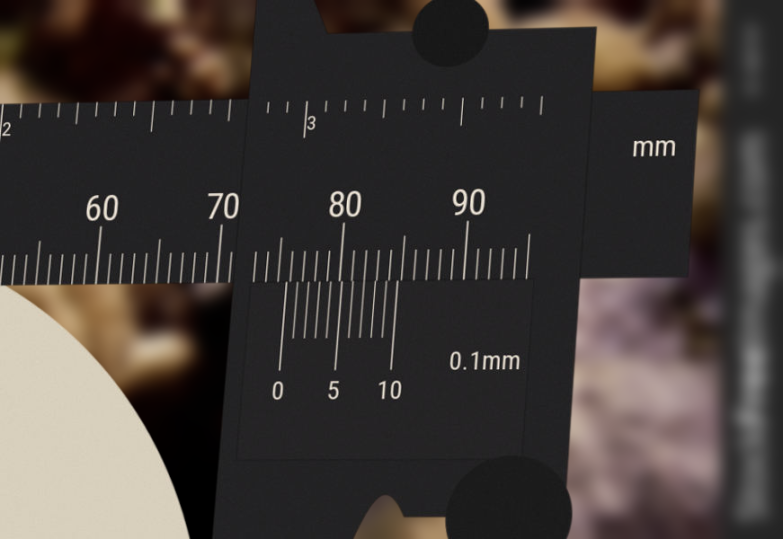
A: 75.7; mm
